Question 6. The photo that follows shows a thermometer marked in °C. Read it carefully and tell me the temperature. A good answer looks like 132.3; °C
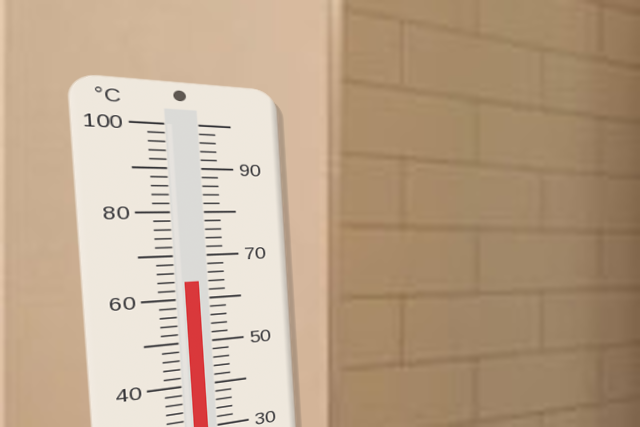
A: 64; °C
